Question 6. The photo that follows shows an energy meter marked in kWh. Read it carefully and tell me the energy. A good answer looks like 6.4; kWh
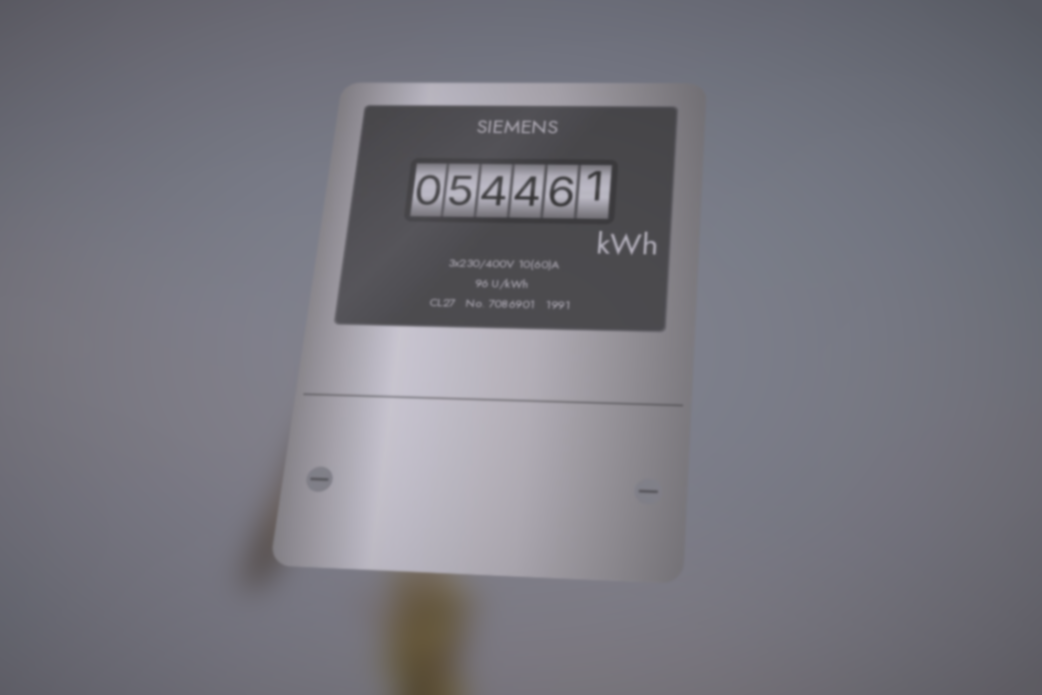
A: 54461; kWh
